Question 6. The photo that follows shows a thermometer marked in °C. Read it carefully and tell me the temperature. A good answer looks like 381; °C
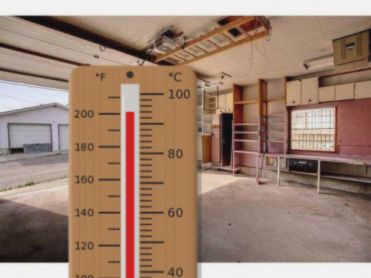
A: 94; °C
